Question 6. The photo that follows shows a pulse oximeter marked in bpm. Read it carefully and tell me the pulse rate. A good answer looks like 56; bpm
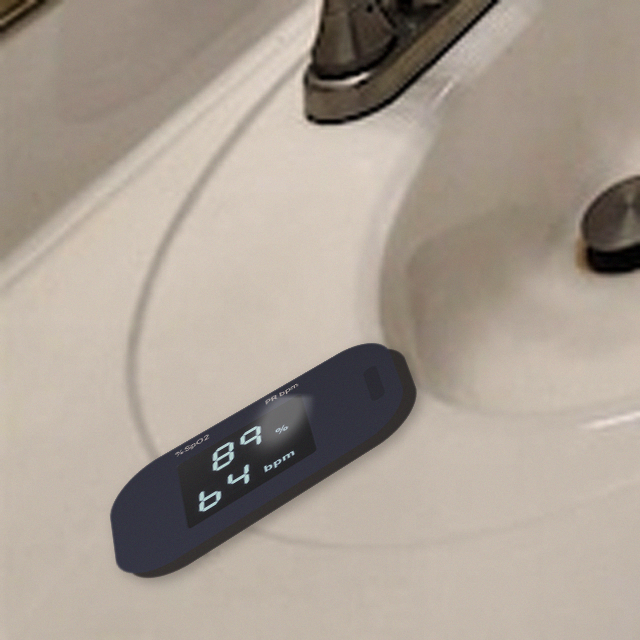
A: 64; bpm
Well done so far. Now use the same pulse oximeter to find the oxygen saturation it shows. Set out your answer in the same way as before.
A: 89; %
